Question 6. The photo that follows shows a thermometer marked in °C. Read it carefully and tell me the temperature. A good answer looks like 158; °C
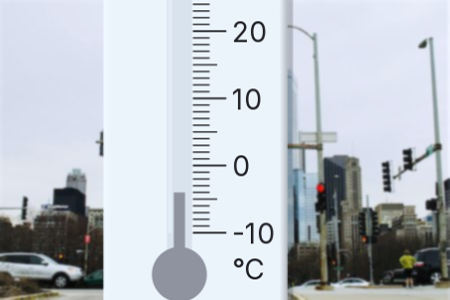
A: -4; °C
